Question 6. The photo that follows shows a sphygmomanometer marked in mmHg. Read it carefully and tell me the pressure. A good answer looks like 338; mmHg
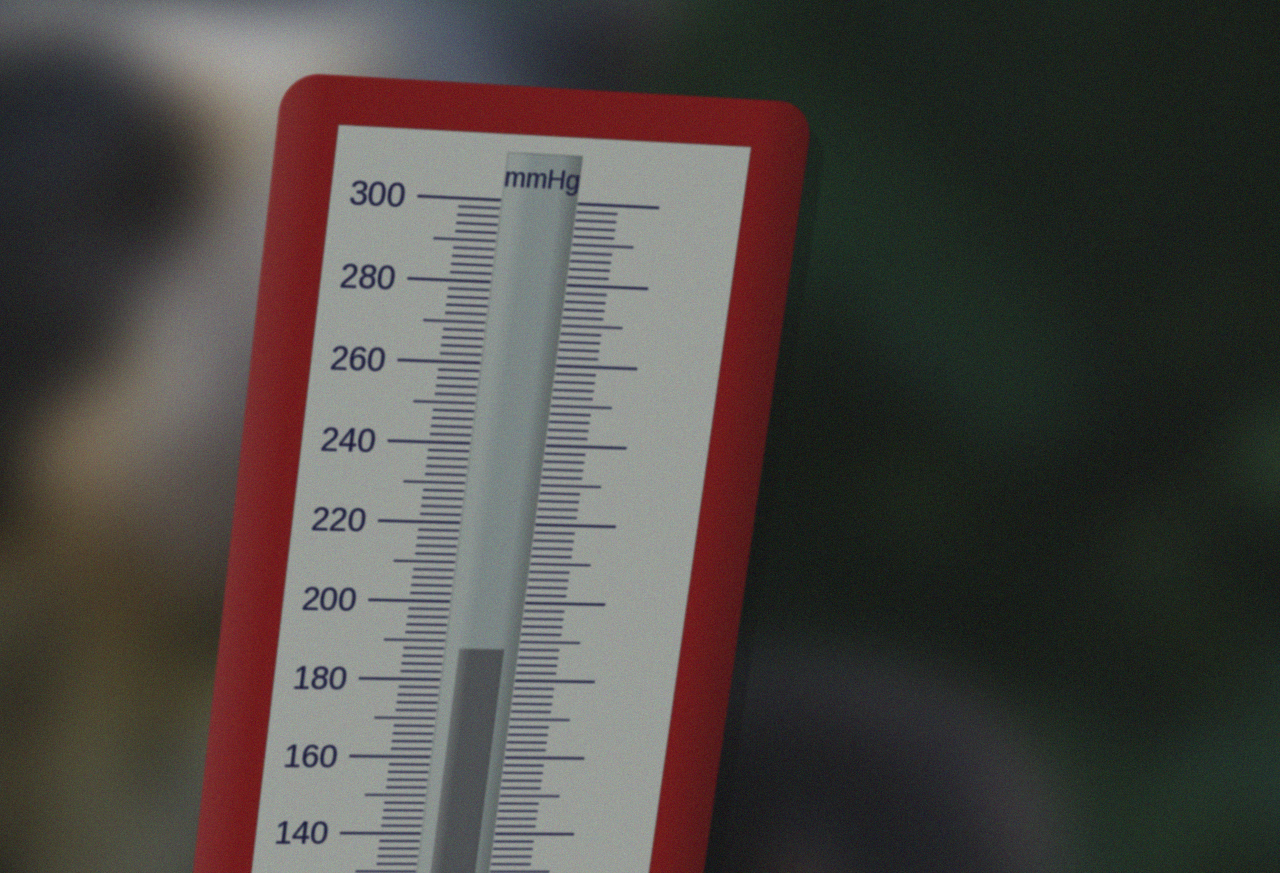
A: 188; mmHg
